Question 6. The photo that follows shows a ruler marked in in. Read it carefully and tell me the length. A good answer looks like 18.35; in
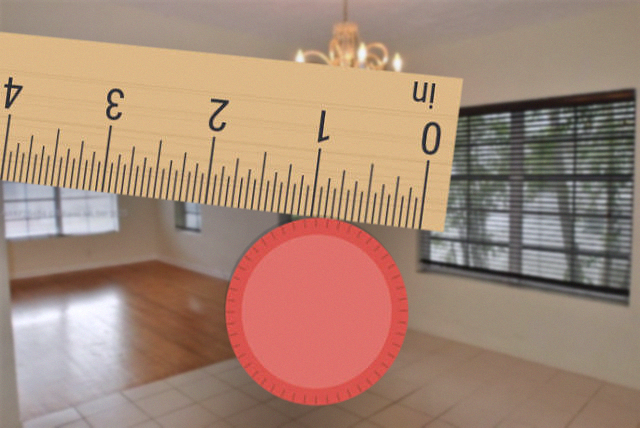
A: 1.6875; in
